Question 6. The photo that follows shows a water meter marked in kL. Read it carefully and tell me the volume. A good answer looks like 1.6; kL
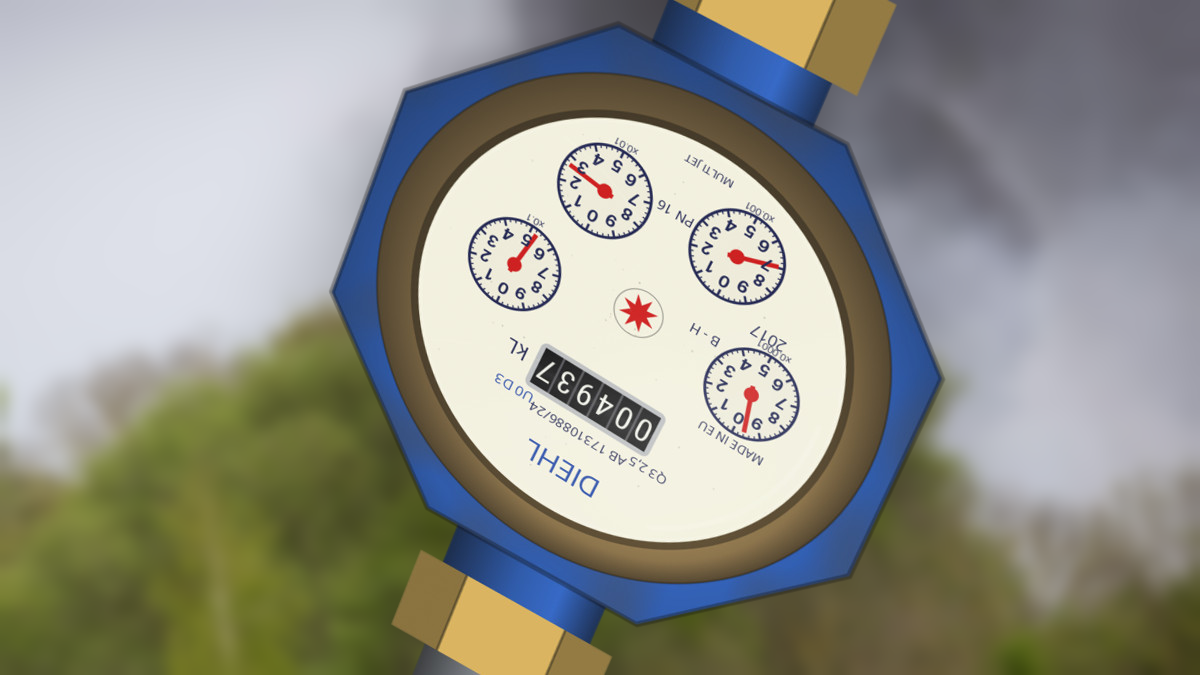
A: 4937.5269; kL
